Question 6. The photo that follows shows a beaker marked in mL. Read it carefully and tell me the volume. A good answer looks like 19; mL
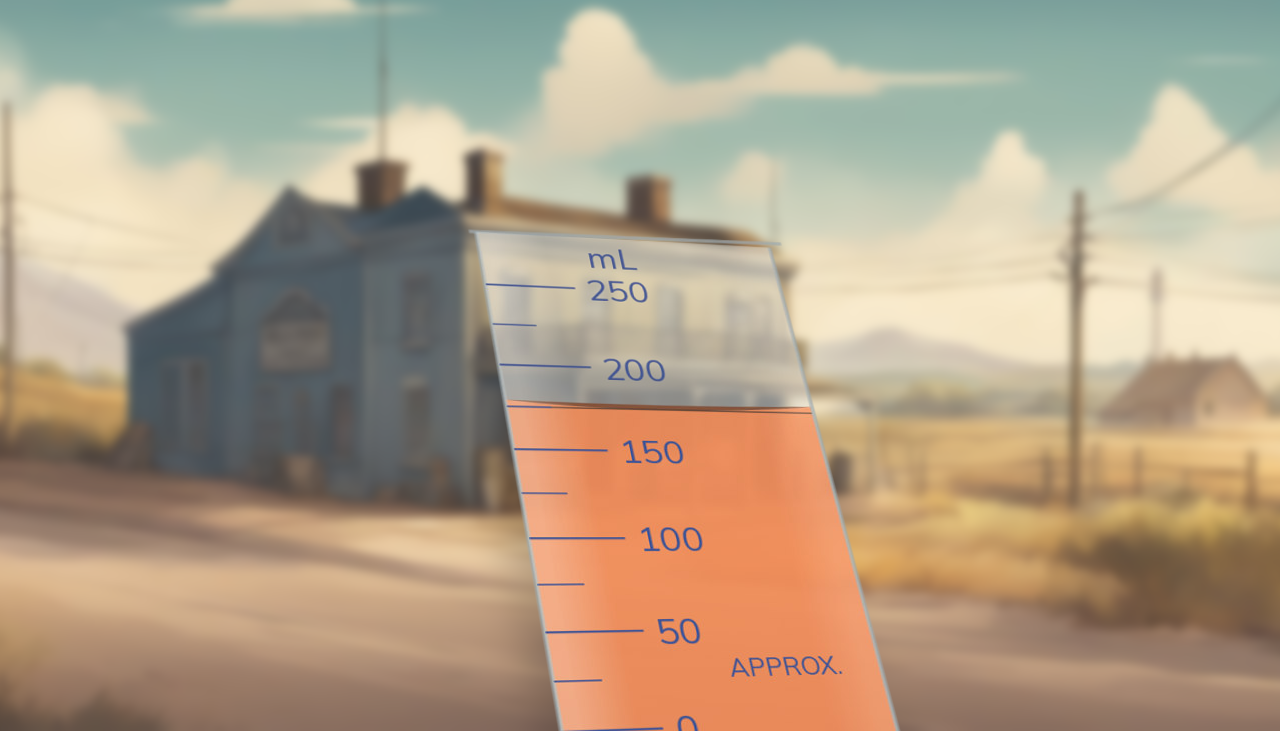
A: 175; mL
